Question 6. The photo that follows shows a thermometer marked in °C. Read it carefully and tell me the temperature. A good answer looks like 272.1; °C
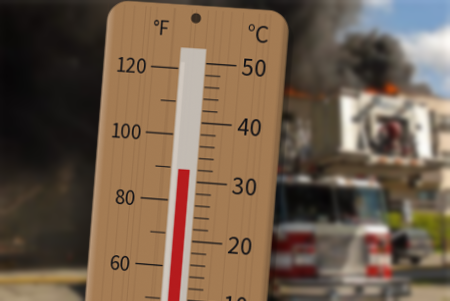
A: 32; °C
